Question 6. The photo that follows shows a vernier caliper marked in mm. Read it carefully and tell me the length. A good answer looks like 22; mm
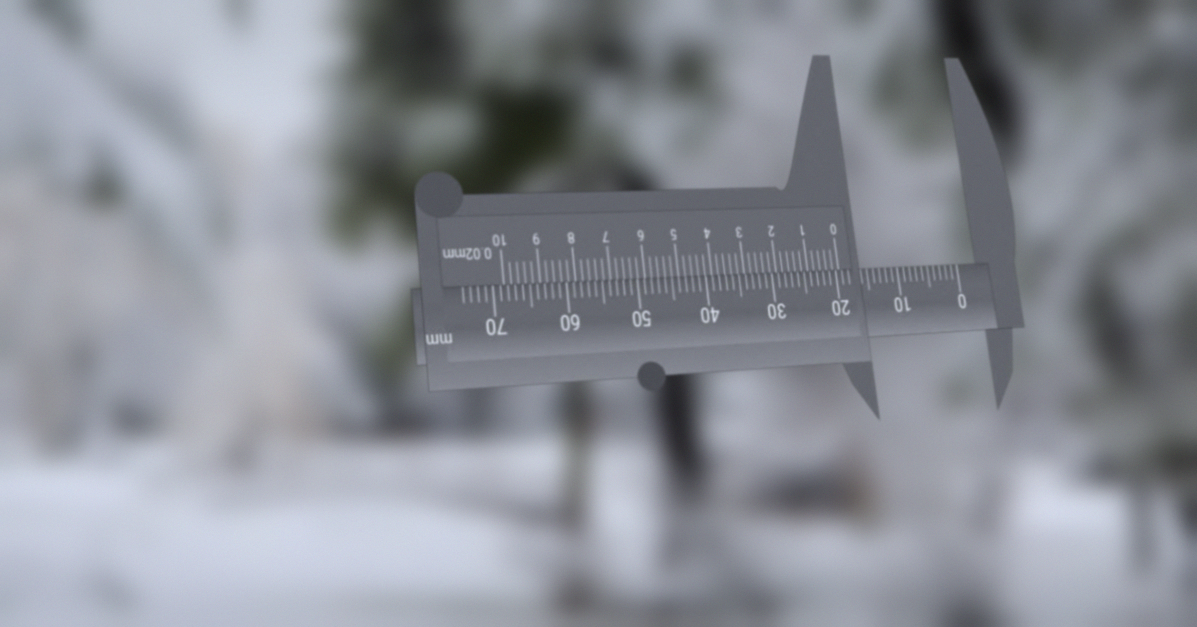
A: 19.5; mm
